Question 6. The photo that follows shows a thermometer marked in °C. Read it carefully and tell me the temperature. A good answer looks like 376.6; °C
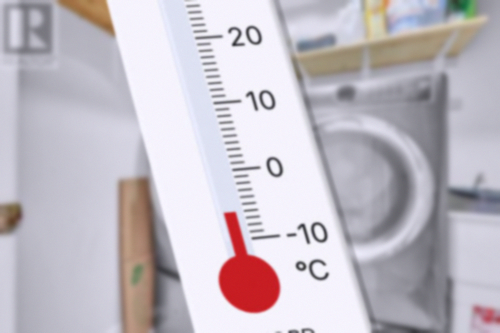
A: -6; °C
